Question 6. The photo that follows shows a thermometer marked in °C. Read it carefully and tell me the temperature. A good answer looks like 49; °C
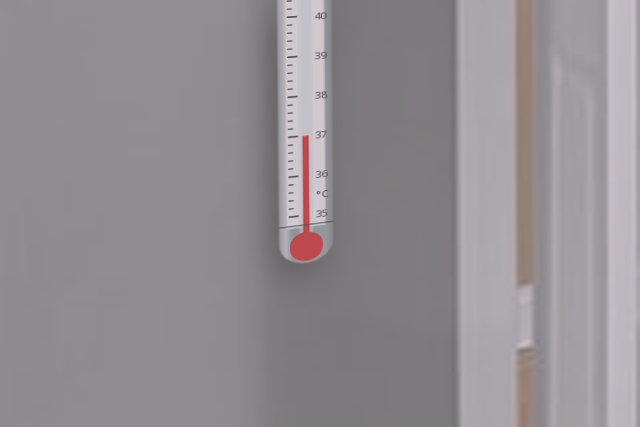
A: 37; °C
